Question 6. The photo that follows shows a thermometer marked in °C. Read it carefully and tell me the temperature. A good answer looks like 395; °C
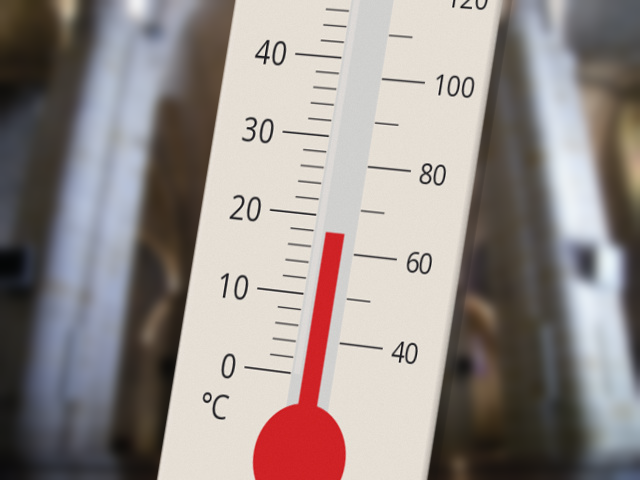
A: 18; °C
